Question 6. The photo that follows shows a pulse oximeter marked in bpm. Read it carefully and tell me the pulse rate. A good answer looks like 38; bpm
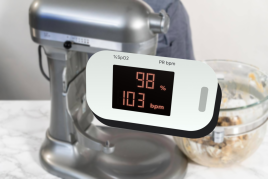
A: 103; bpm
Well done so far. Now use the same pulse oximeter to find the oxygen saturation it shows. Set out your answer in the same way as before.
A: 98; %
